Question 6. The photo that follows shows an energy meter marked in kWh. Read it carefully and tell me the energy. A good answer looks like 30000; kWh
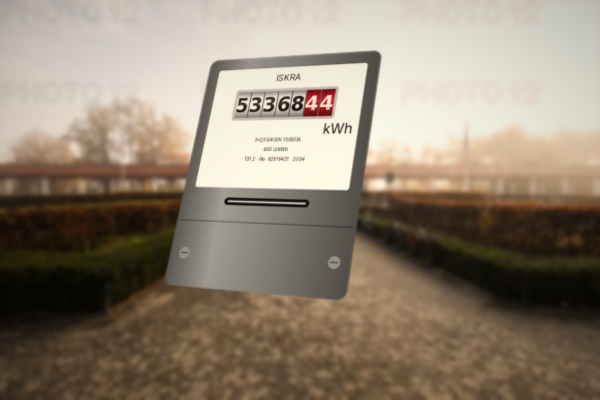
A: 53368.44; kWh
